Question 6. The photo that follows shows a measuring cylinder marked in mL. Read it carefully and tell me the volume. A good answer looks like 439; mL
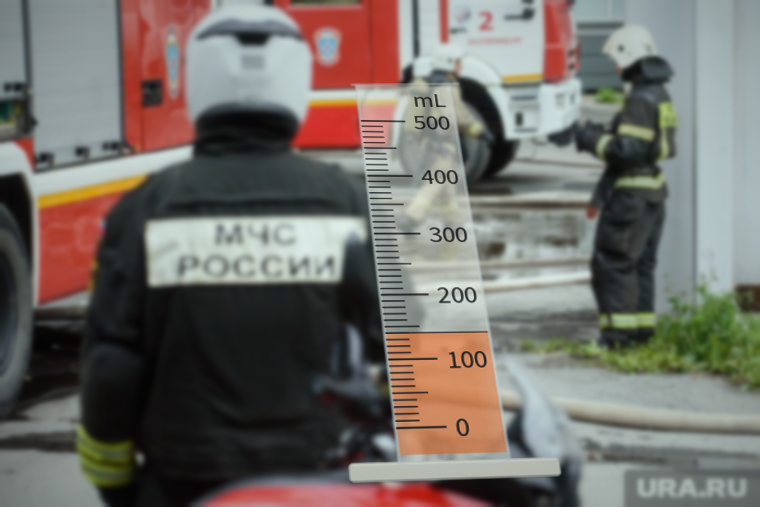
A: 140; mL
